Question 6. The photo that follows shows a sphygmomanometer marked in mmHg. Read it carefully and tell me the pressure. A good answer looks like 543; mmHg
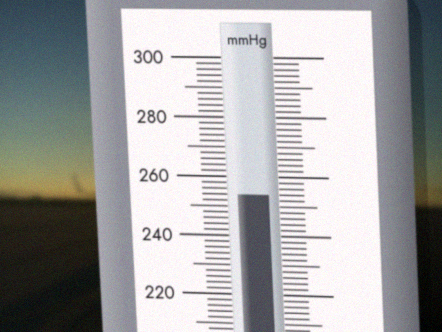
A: 254; mmHg
